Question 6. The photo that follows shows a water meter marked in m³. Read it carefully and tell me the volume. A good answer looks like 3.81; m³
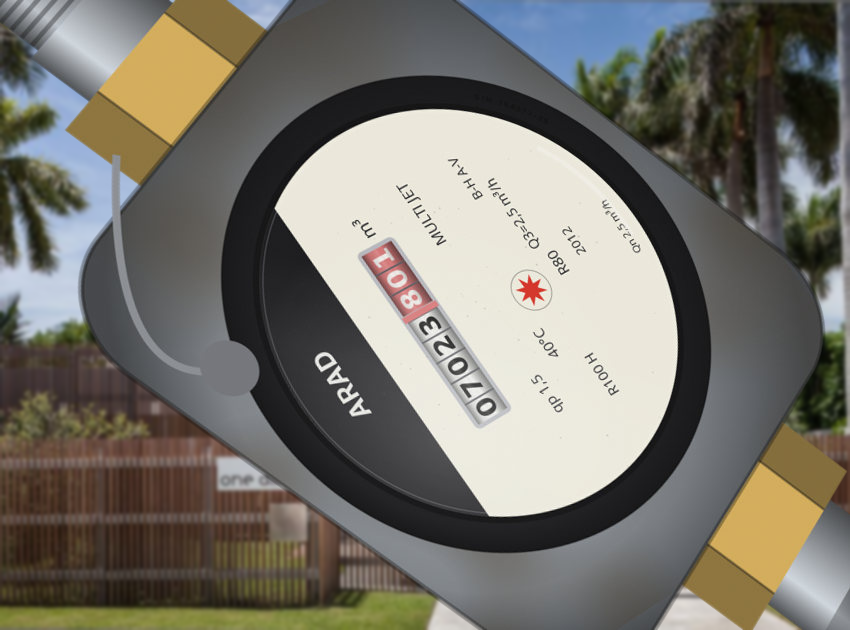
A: 7023.801; m³
